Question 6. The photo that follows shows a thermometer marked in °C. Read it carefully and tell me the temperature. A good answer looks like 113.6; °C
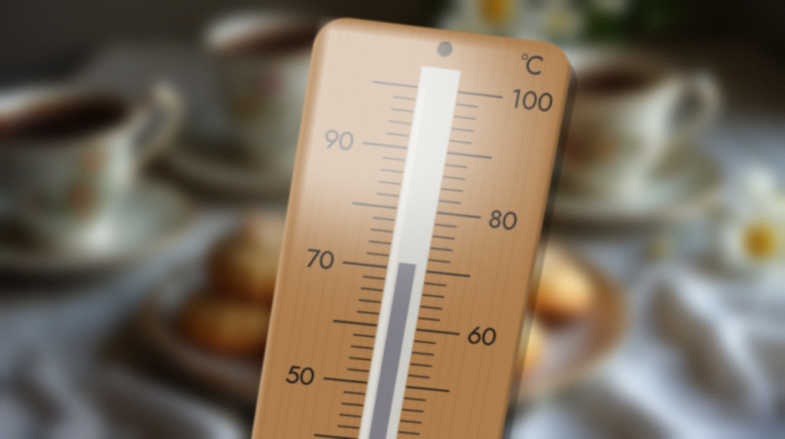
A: 71; °C
